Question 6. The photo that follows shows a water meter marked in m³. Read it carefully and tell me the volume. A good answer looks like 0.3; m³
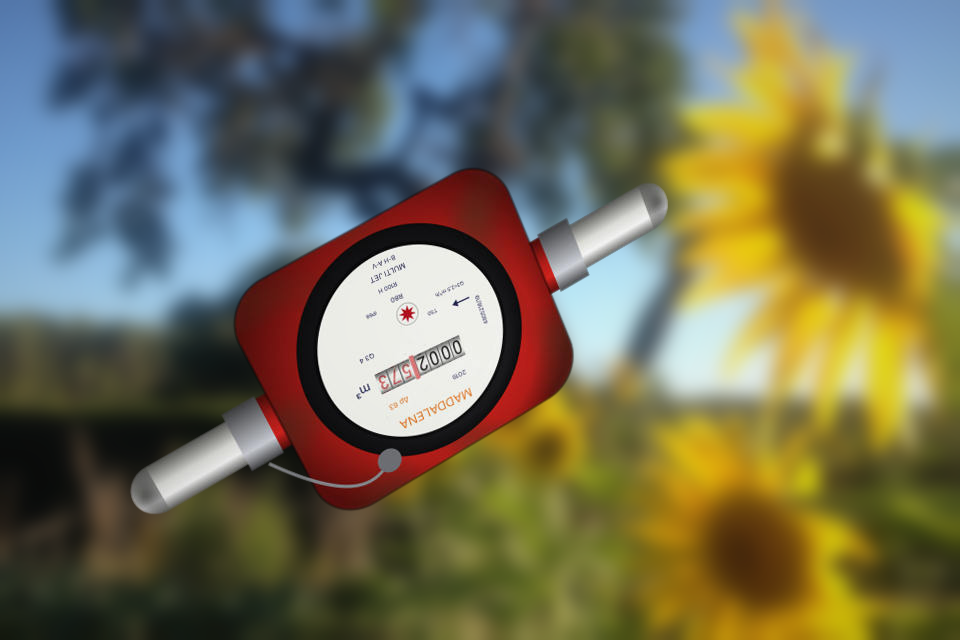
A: 2.573; m³
